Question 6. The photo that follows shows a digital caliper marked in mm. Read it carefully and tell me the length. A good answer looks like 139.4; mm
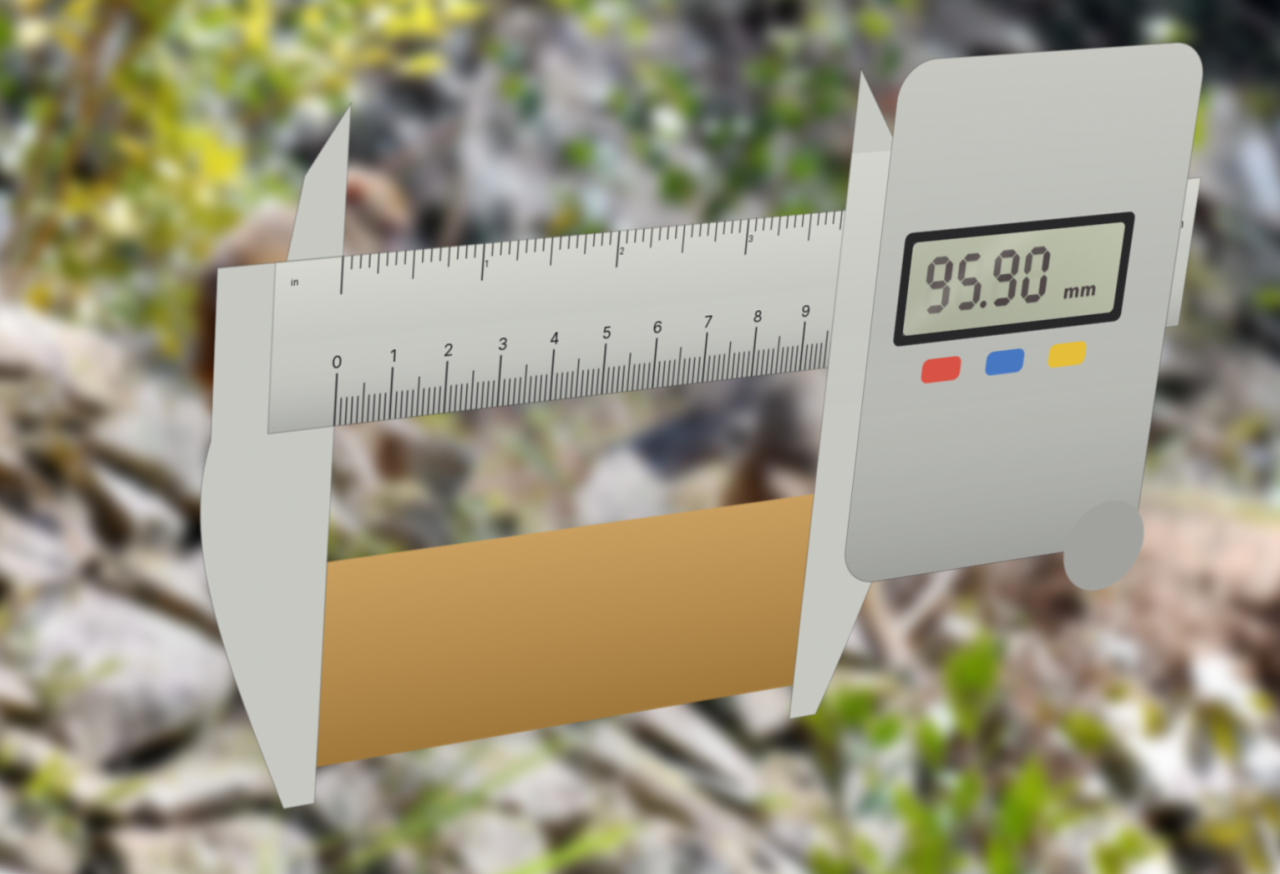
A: 95.90; mm
